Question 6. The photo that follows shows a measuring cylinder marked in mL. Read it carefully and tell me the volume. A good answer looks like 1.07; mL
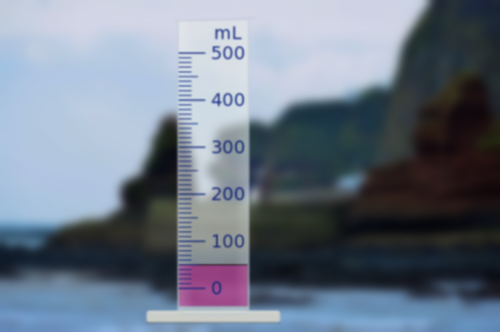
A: 50; mL
